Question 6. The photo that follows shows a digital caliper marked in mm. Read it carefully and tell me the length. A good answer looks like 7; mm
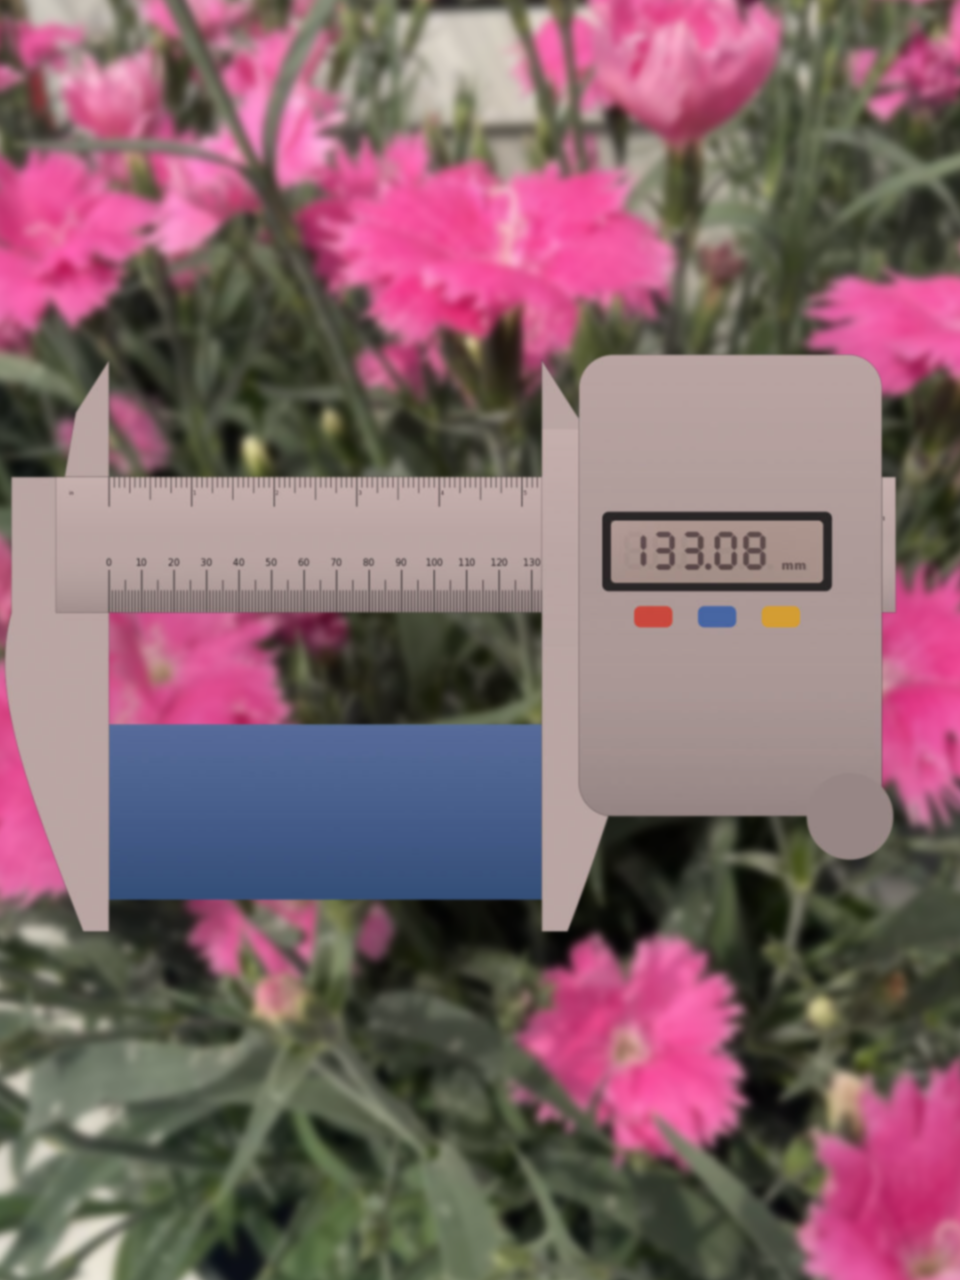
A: 133.08; mm
